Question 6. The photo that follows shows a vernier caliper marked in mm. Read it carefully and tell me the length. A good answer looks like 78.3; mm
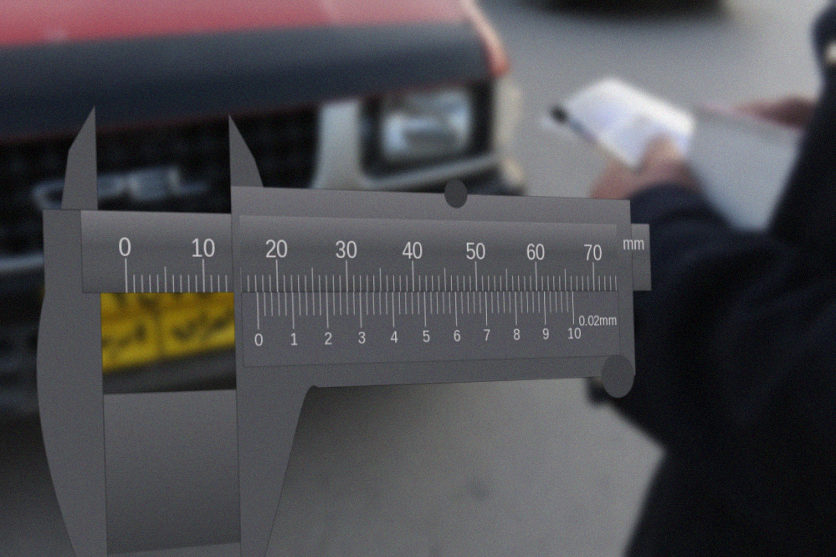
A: 17.2; mm
